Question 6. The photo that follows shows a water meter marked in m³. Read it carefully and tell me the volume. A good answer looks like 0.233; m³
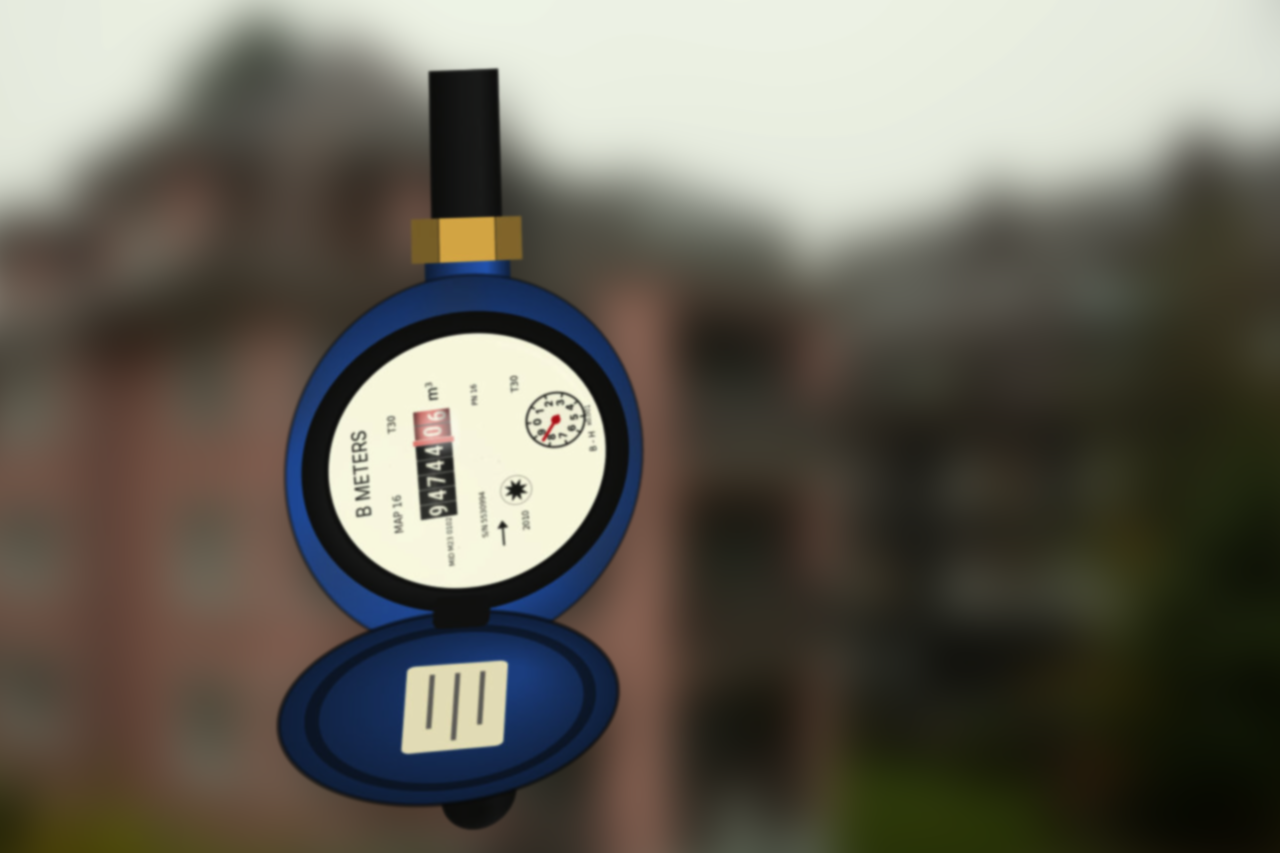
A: 94744.058; m³
